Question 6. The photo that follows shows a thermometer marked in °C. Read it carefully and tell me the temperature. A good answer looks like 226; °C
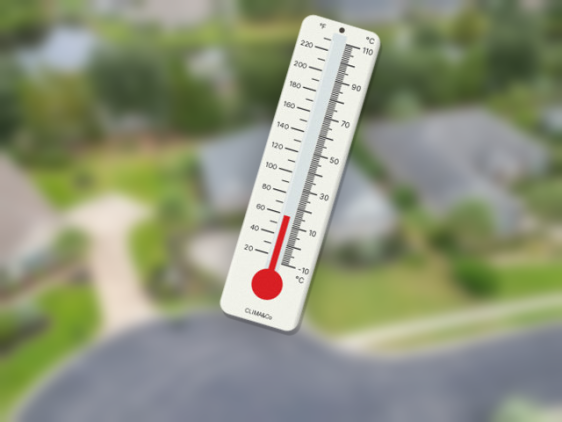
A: 15; °C
